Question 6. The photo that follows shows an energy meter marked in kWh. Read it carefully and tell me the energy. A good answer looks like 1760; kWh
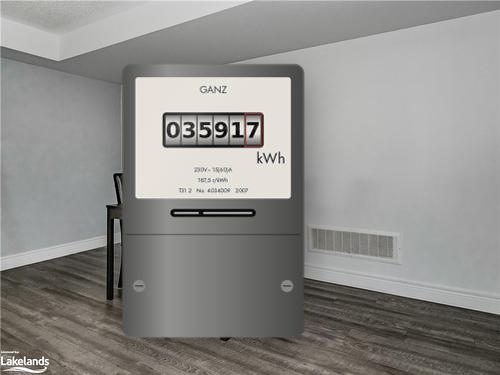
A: 3591.7; kWh
